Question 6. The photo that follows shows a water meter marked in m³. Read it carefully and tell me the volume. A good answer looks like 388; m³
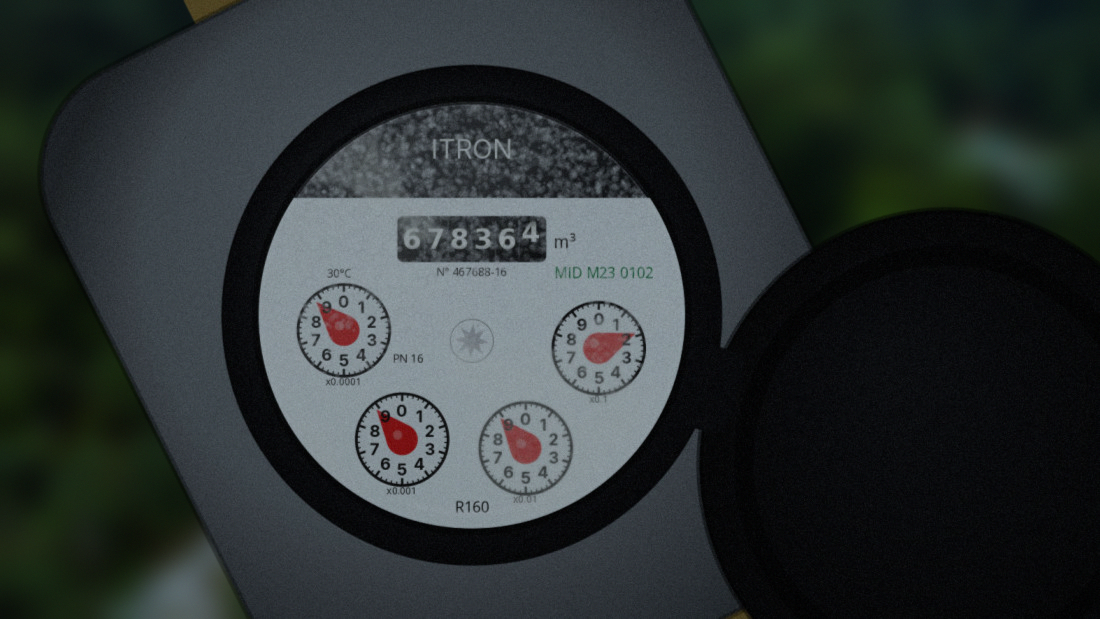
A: 678364.1888; m³
